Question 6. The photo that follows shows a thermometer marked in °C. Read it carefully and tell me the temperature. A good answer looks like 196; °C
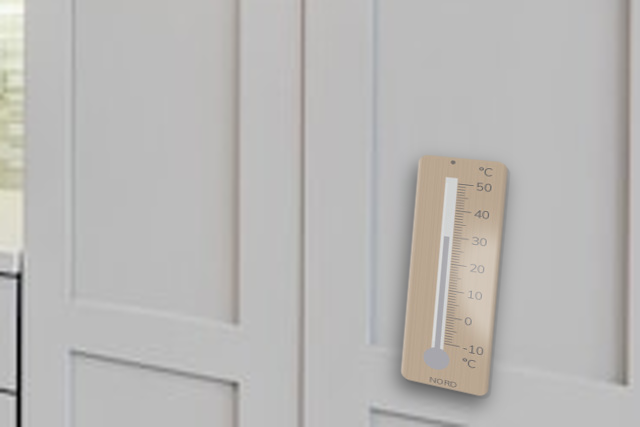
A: 30; °C
